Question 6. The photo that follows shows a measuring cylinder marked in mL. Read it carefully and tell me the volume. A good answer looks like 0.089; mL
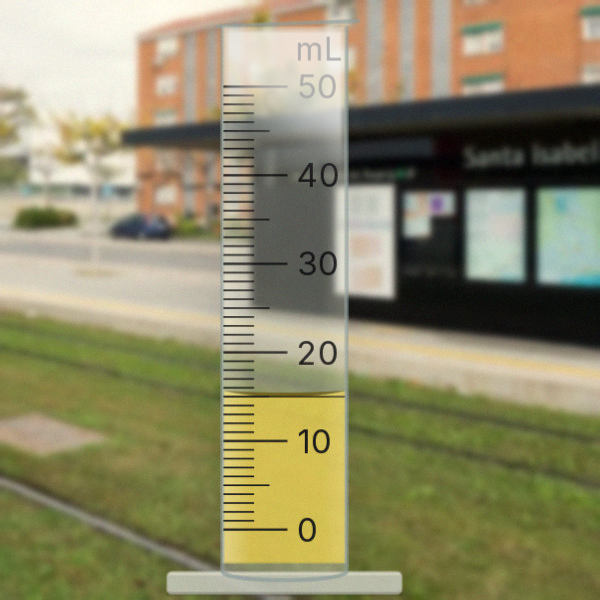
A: 15; mL
